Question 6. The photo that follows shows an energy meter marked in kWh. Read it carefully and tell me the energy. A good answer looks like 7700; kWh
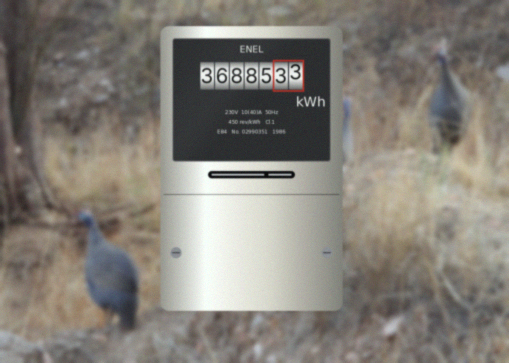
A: 36885.33; kWh
